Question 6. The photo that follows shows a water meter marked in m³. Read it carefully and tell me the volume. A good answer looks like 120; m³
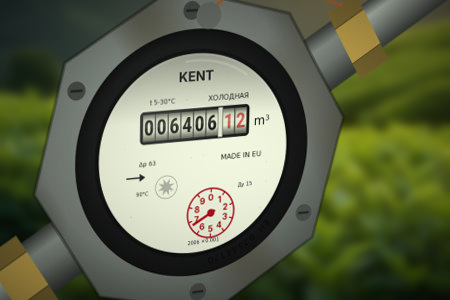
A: 6406.126; m³
